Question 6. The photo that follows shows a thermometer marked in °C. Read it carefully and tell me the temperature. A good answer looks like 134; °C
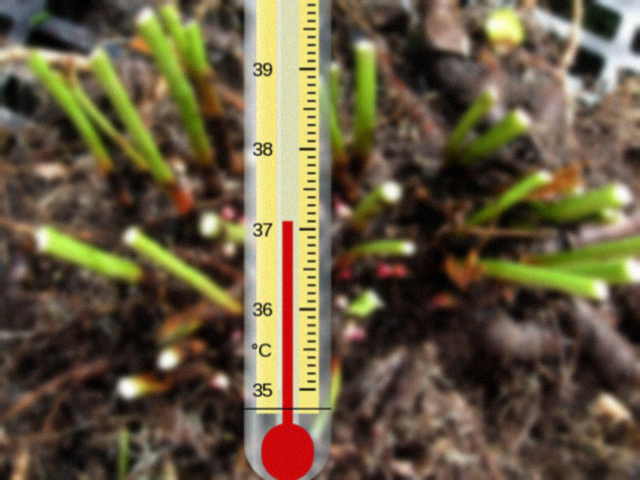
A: 37.1; °C
